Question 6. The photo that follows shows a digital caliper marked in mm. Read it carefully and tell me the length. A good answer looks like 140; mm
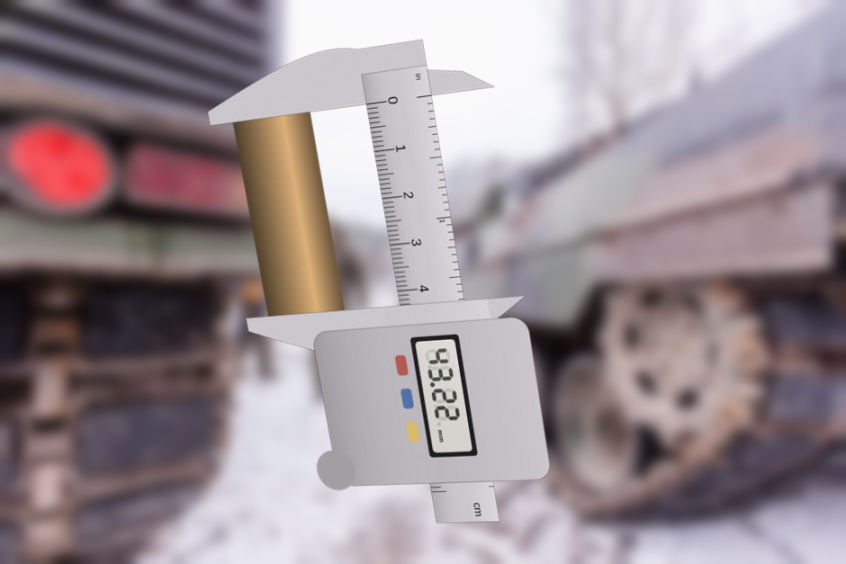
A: 43.22; mm
